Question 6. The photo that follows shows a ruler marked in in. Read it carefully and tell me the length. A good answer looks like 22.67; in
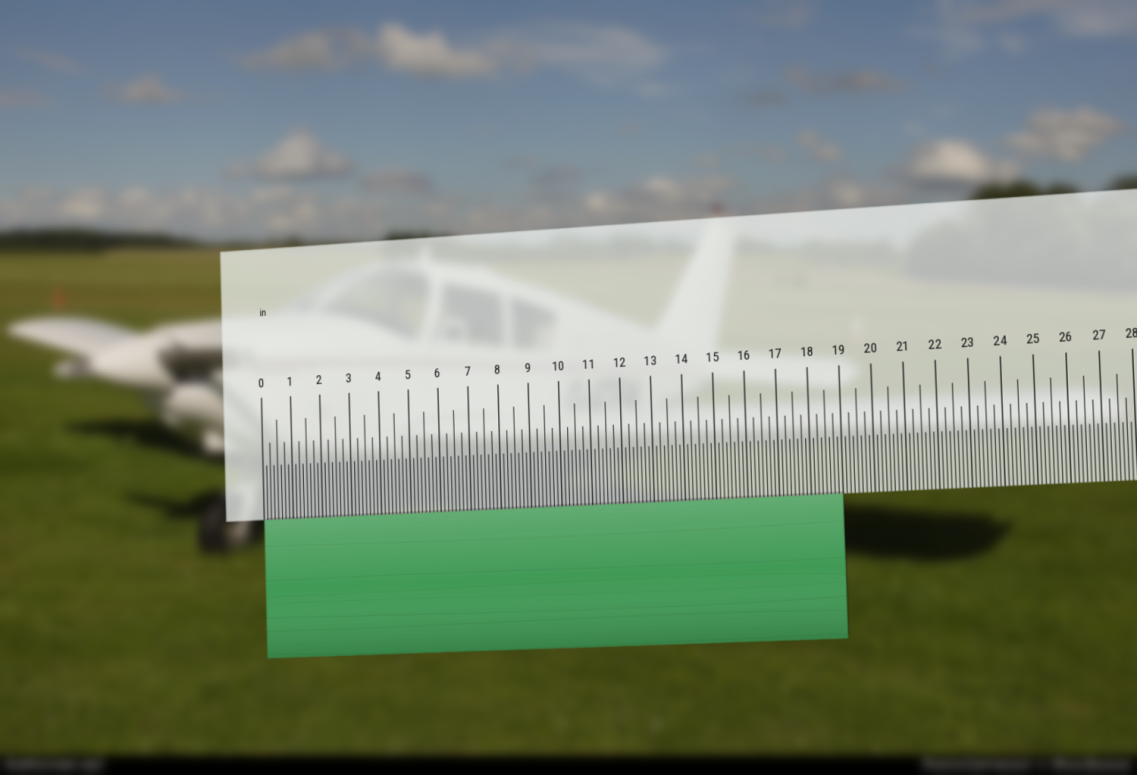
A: 19; in
